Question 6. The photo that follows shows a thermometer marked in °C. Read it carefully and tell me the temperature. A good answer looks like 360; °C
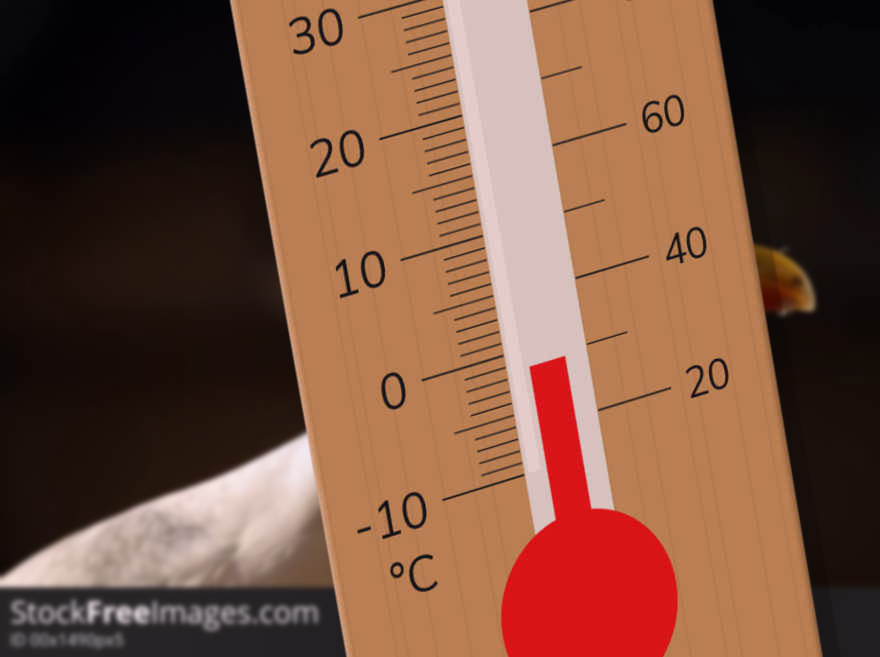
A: -1.5; °C
